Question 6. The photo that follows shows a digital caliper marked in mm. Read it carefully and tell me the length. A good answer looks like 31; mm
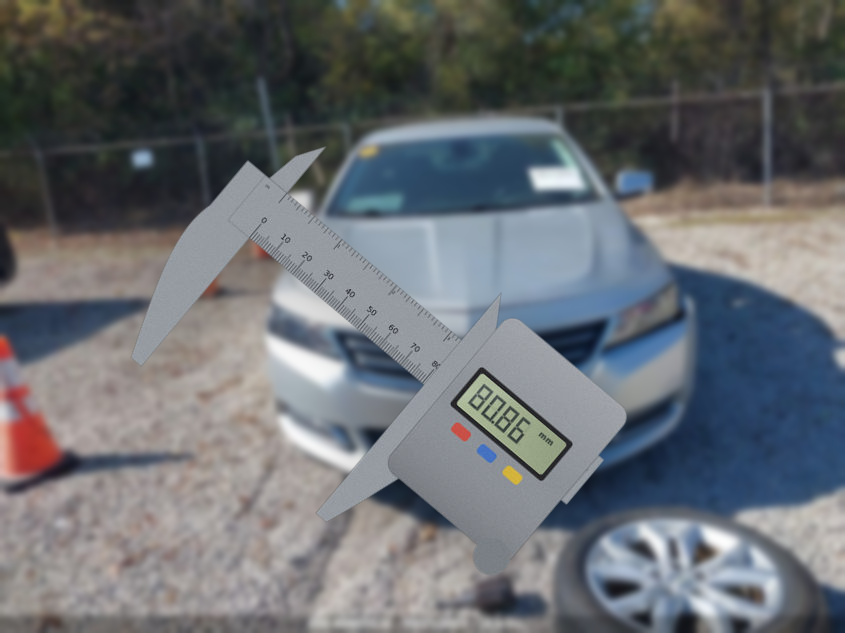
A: 80.86; mm
